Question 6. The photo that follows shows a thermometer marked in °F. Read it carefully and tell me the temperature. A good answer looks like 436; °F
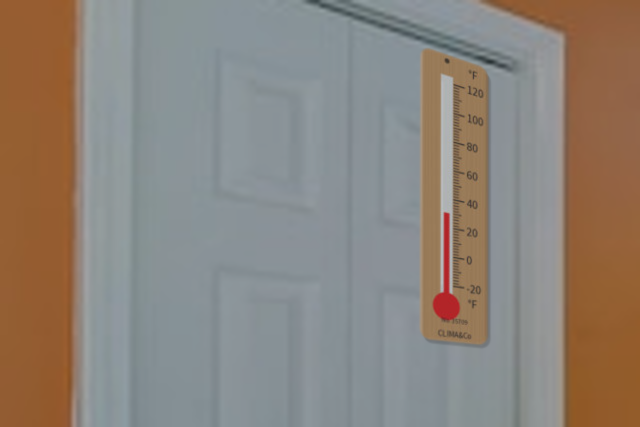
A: 30; °F
